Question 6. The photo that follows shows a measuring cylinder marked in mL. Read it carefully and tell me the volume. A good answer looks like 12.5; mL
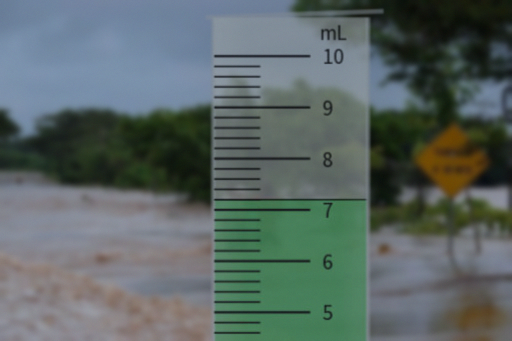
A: 7.2; mL
